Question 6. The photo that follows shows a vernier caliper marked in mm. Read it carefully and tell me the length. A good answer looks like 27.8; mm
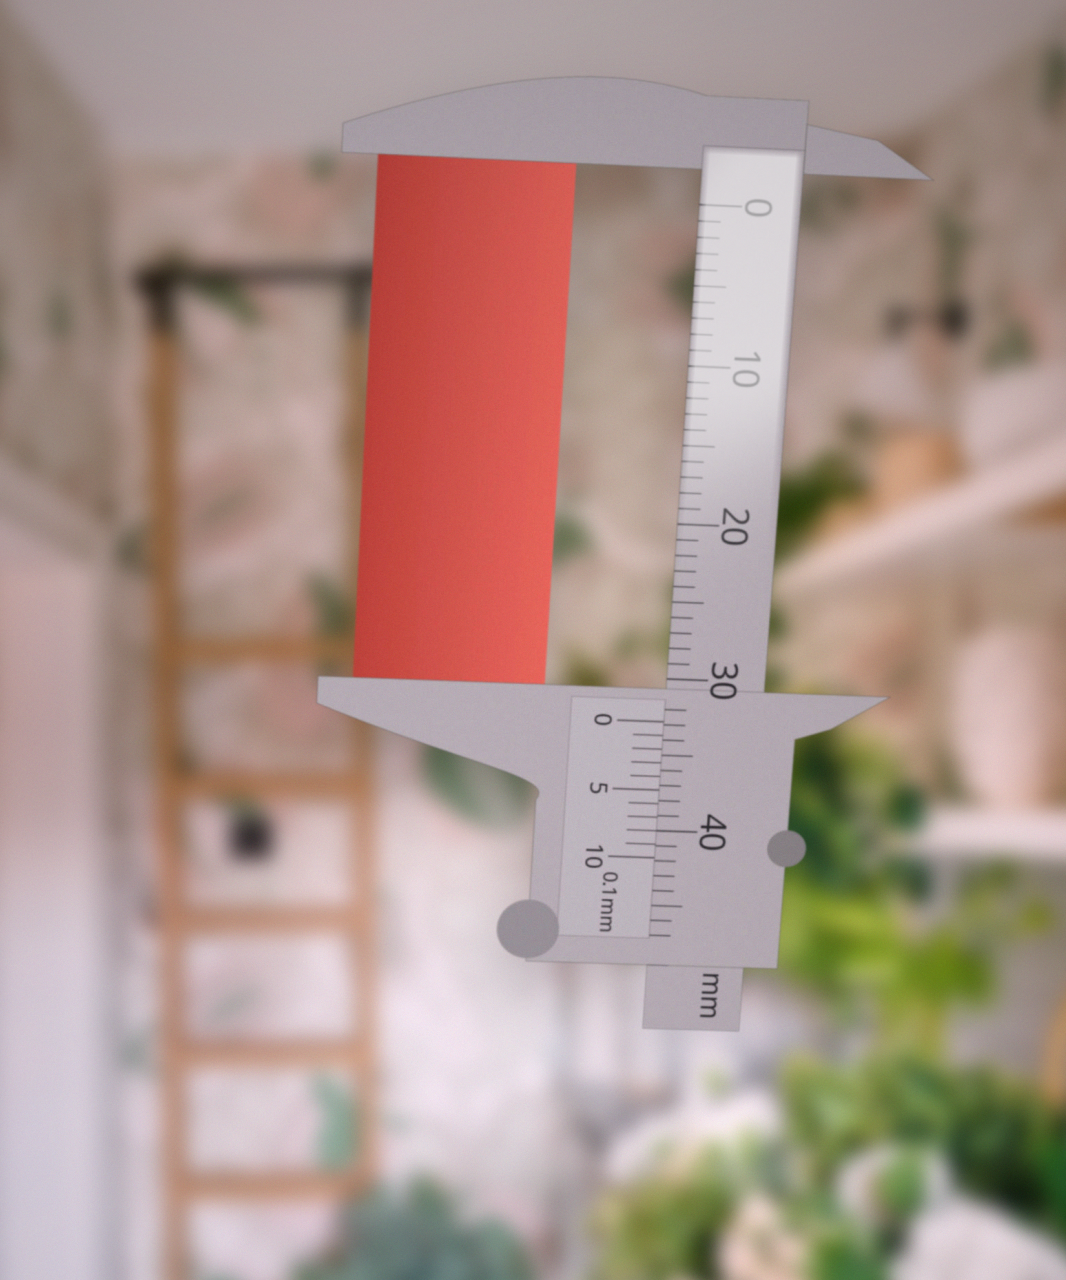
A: 32.8; mm
